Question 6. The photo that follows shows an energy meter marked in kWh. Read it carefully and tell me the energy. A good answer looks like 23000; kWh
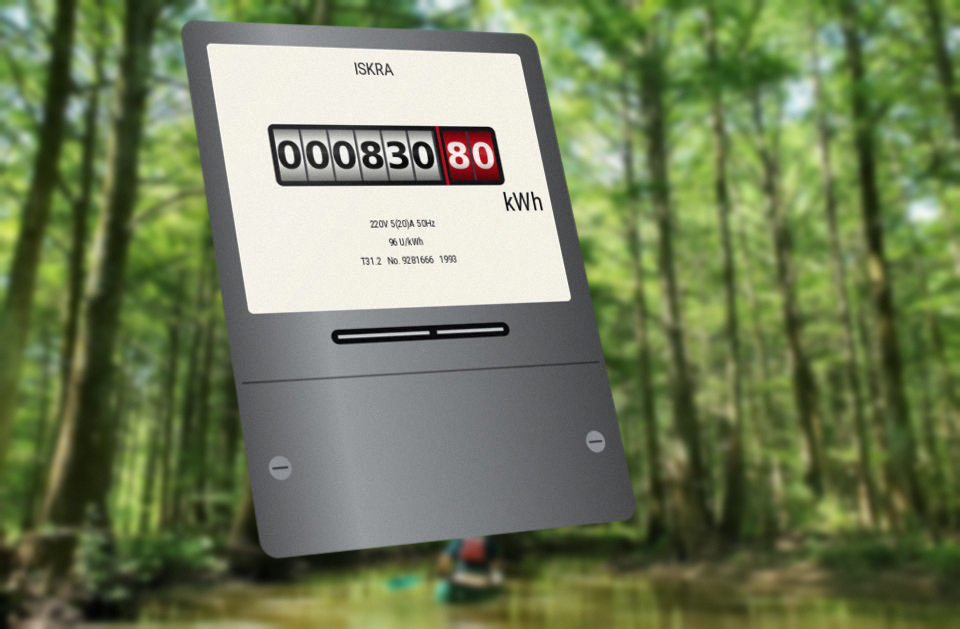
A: 830.80; kWh
